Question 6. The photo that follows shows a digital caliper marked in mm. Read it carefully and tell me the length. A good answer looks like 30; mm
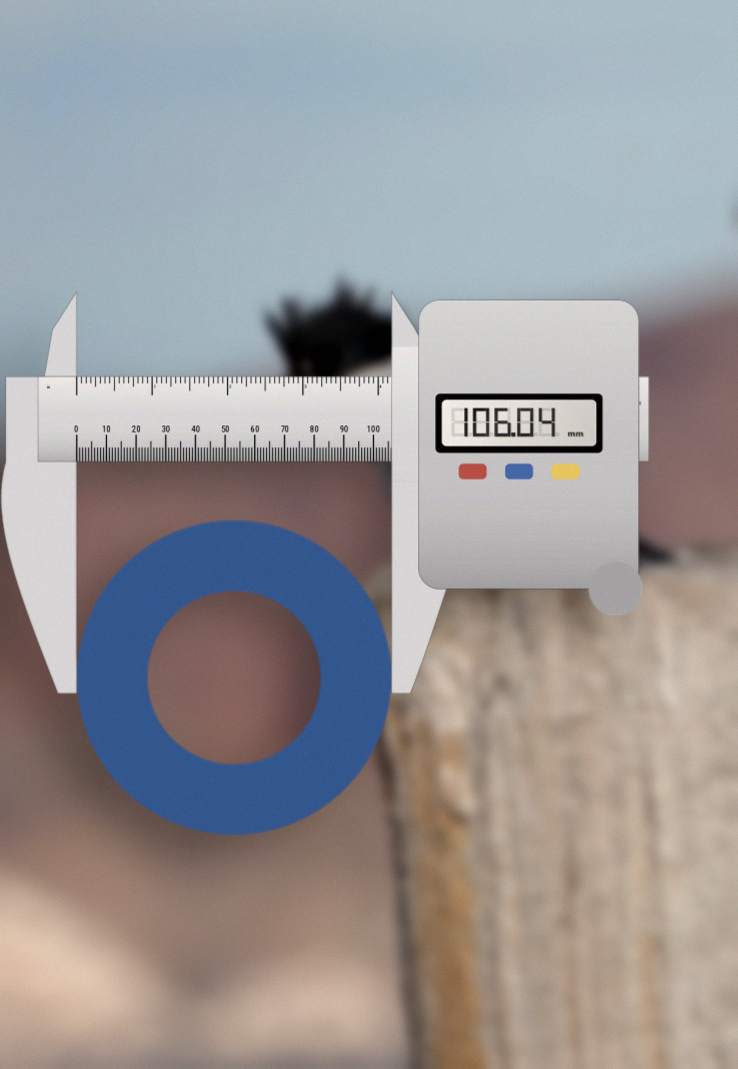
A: 106.04; mm
